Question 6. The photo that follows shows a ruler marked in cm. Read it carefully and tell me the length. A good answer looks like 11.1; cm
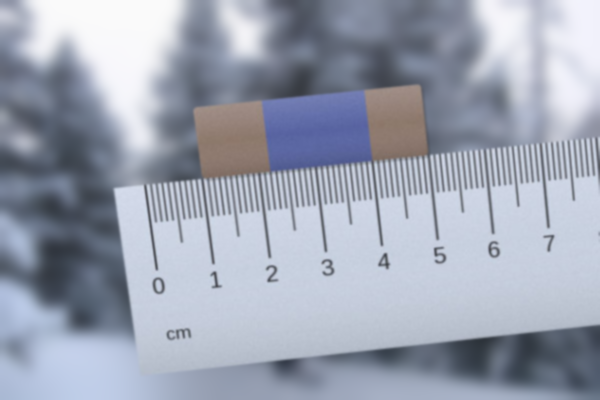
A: 4; cm
